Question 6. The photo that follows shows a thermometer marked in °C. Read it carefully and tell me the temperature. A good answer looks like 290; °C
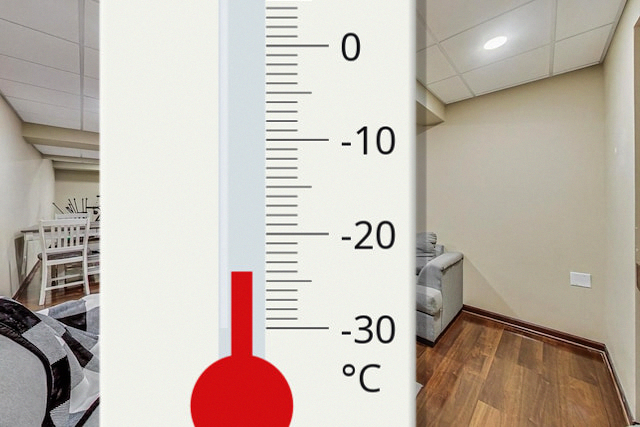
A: -24; °C
